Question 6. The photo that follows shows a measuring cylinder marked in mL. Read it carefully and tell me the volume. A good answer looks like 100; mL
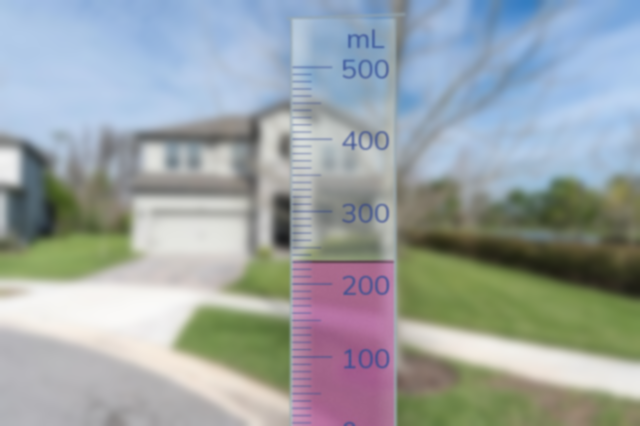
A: 230; mL
